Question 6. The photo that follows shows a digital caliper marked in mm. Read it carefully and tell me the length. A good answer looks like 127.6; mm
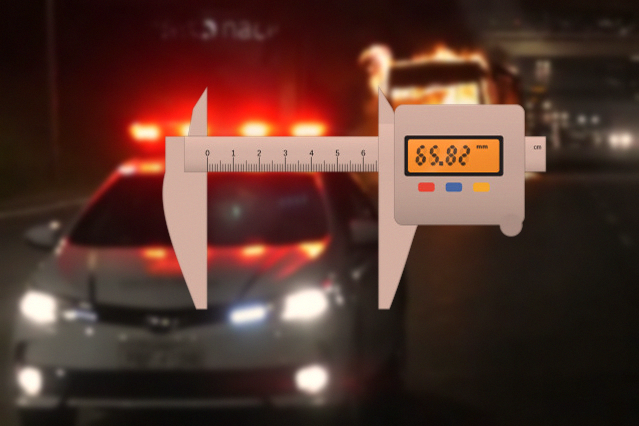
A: 65.82; mm
